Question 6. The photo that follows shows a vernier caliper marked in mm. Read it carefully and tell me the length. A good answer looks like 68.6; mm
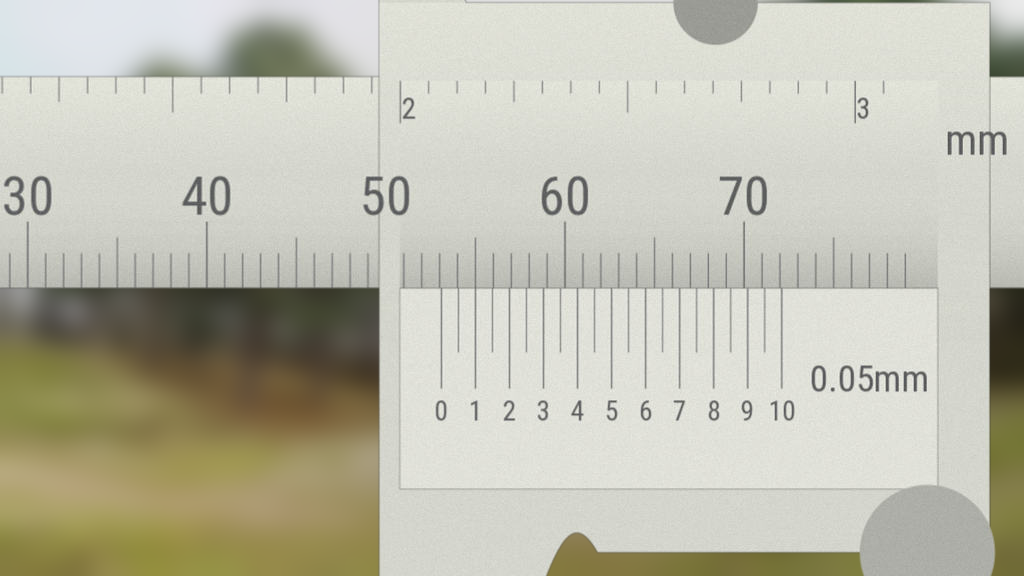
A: 53.1; mm
